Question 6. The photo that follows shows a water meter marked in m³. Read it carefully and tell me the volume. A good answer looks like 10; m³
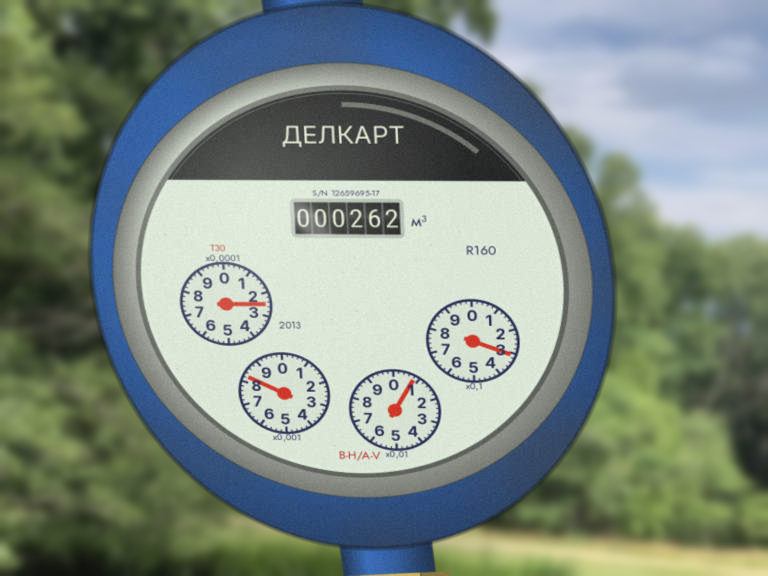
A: 262.3082; m³
